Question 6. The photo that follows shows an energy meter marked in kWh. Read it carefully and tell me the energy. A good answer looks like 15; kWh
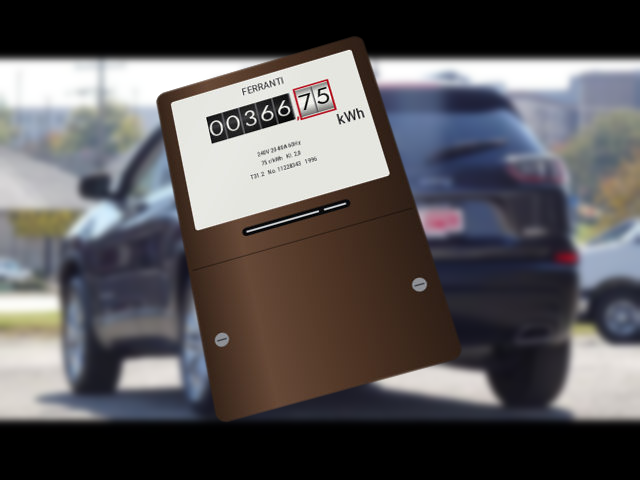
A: 366.75; kWh
